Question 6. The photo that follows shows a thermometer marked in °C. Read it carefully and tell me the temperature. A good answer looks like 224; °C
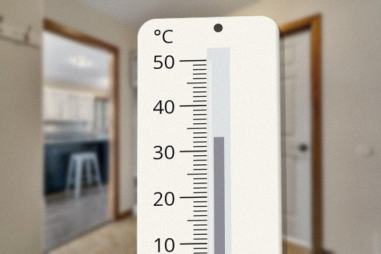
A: 33; °C
